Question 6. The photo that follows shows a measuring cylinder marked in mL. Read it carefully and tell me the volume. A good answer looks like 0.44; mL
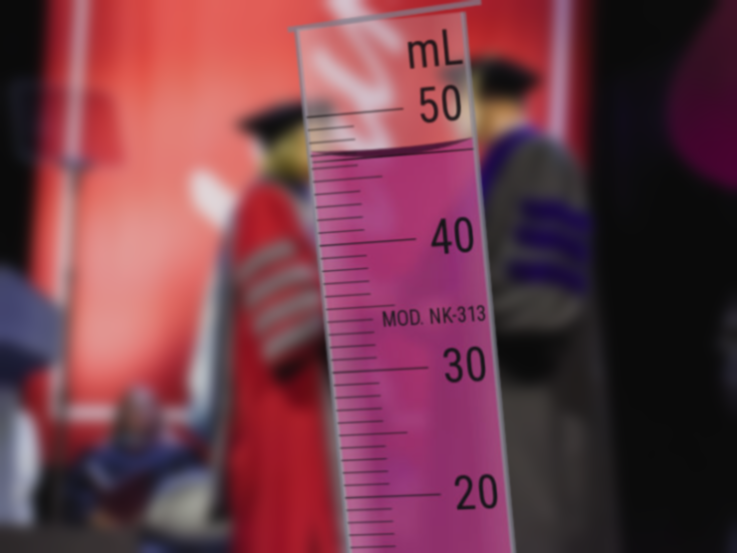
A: 46.5; mL
